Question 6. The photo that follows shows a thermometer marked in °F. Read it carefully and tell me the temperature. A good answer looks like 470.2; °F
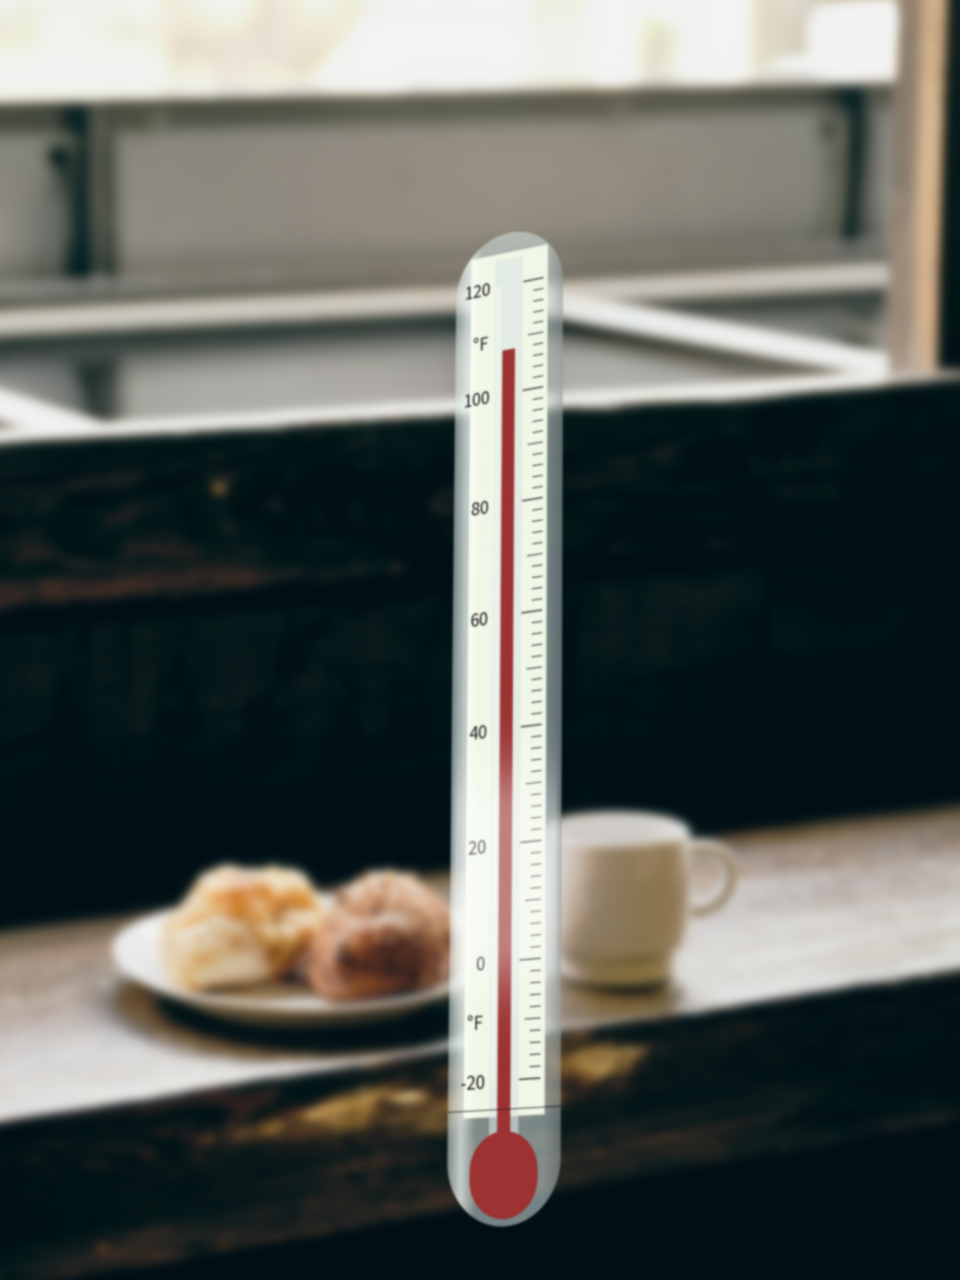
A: 108; °F
